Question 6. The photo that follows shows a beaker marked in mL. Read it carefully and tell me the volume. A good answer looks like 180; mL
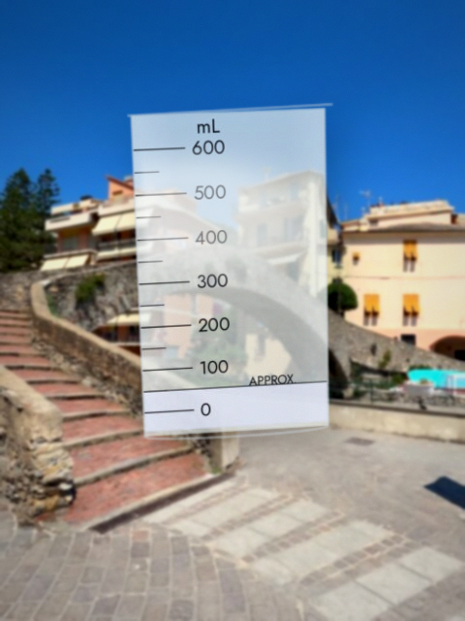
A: 50; mL
